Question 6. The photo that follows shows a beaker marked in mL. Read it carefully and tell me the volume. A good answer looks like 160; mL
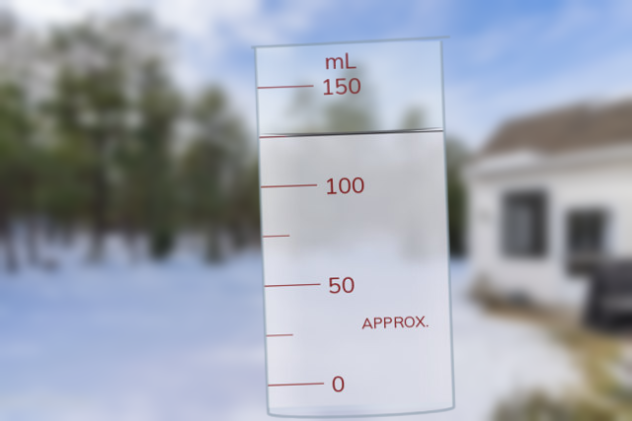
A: 125; mL
